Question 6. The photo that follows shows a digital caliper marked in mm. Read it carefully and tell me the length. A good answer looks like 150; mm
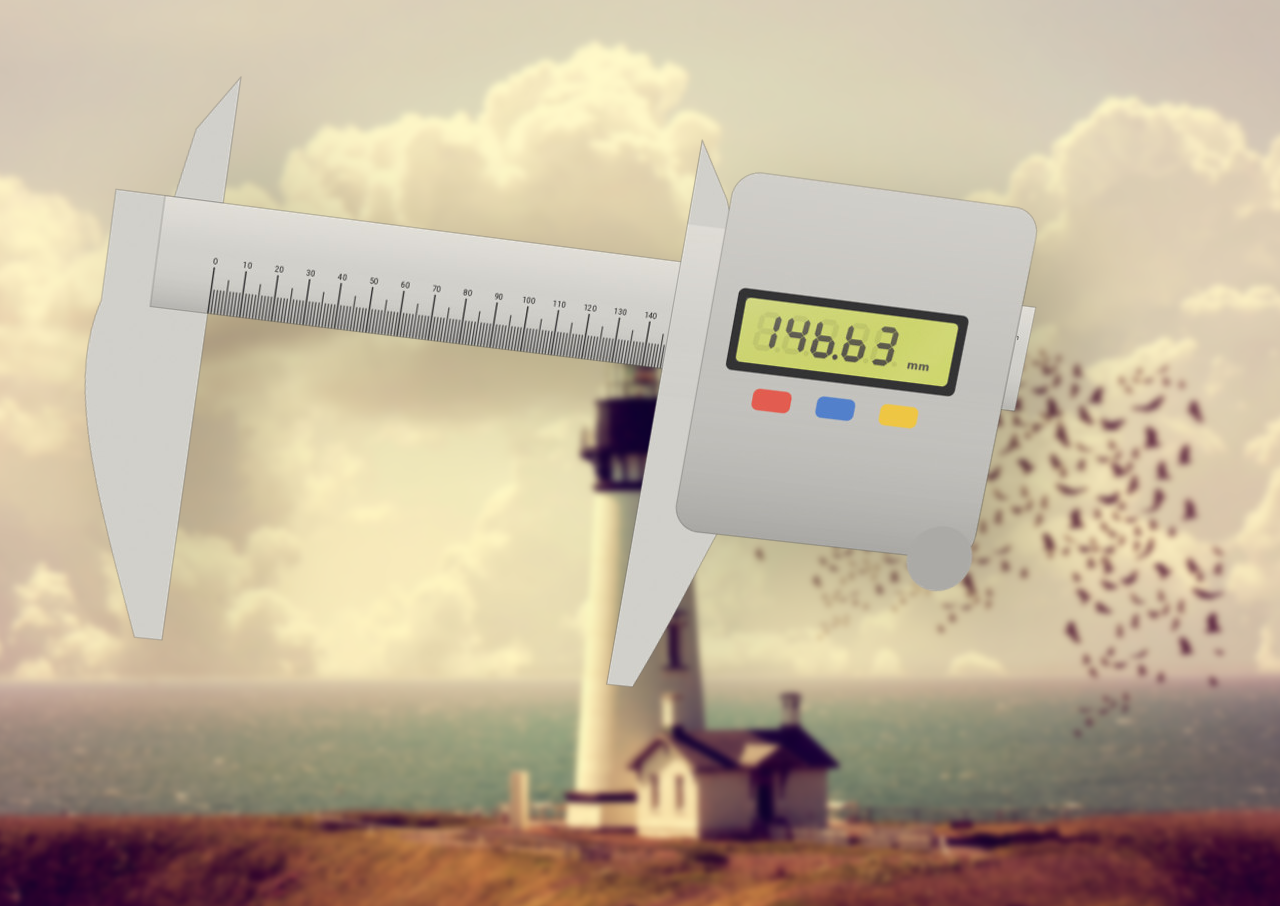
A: 146.63; mm
